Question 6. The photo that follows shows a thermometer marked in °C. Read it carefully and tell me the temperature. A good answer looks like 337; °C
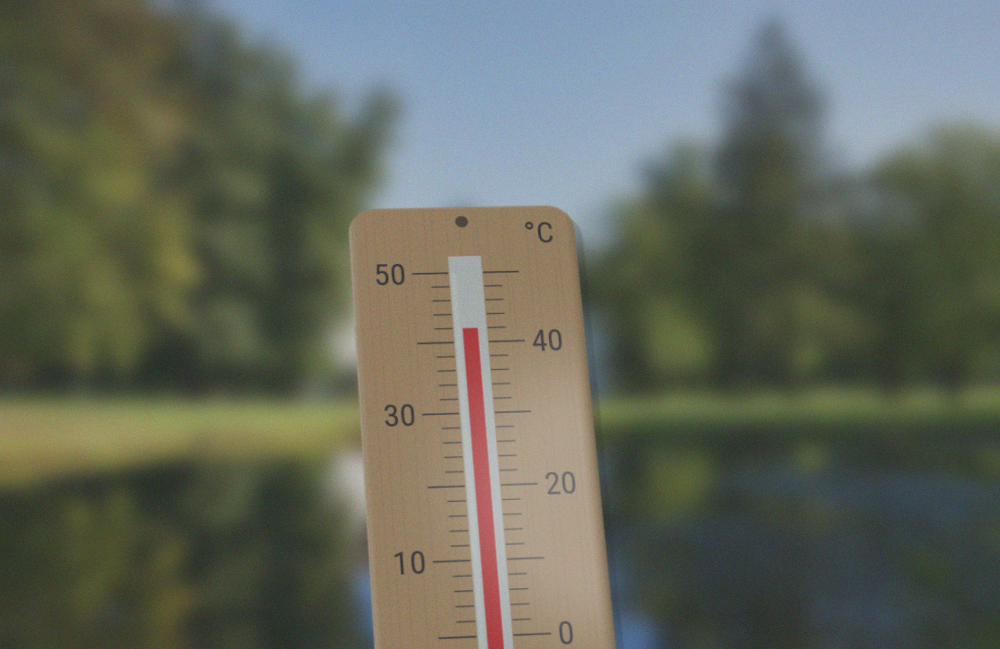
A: 42; °C
